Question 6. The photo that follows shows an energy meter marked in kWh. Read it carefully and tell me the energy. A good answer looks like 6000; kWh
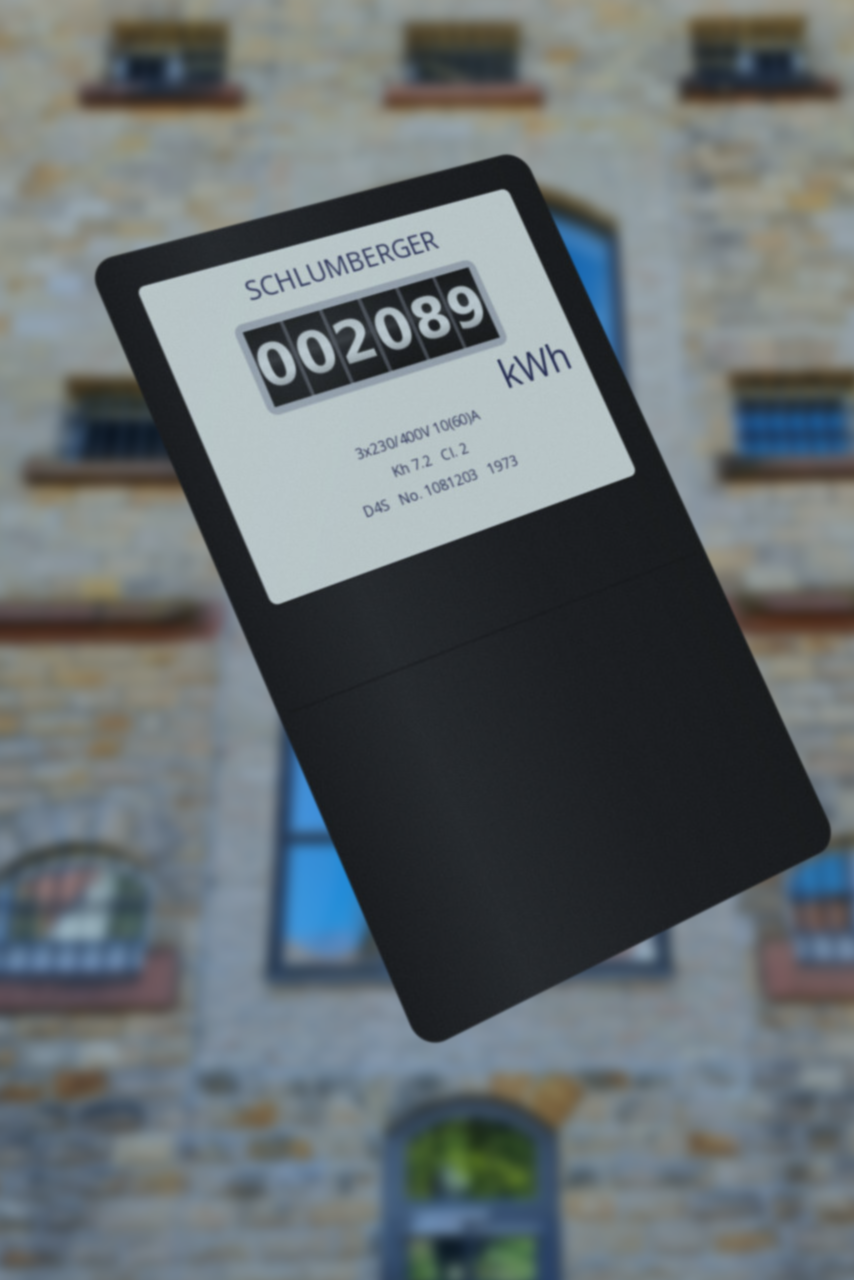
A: 2089; kWh
